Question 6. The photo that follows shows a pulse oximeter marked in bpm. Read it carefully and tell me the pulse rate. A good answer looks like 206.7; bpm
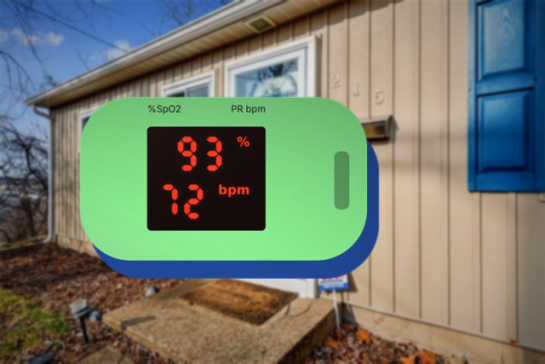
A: 72; bpm
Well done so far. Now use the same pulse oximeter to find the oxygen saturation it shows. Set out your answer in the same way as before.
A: 93; %
